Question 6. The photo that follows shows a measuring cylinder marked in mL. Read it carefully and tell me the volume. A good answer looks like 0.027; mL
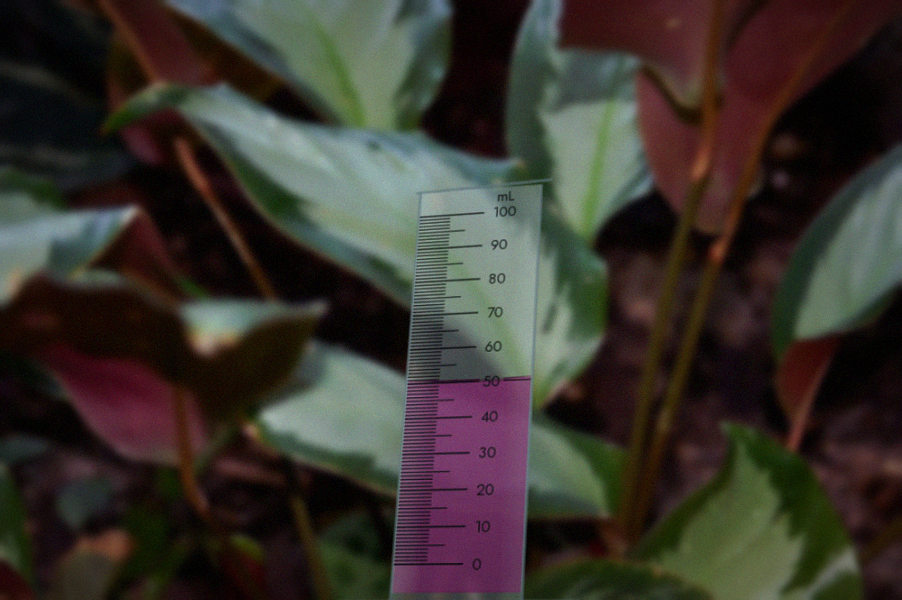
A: 50; mL
